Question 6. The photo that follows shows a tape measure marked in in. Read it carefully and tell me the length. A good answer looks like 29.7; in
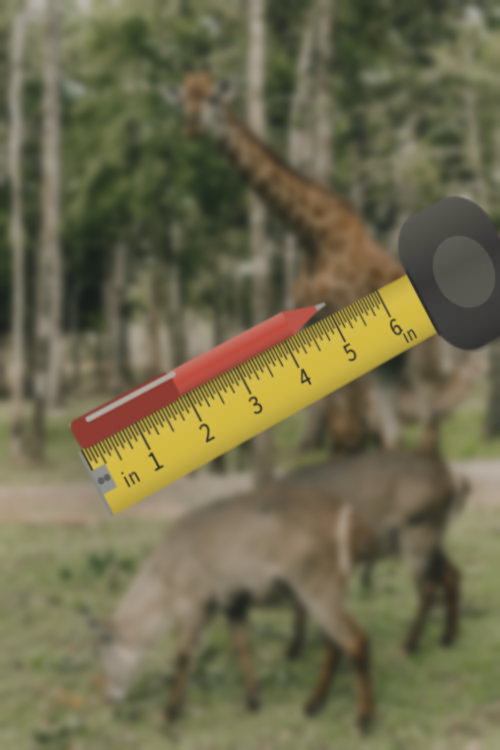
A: 5; in
